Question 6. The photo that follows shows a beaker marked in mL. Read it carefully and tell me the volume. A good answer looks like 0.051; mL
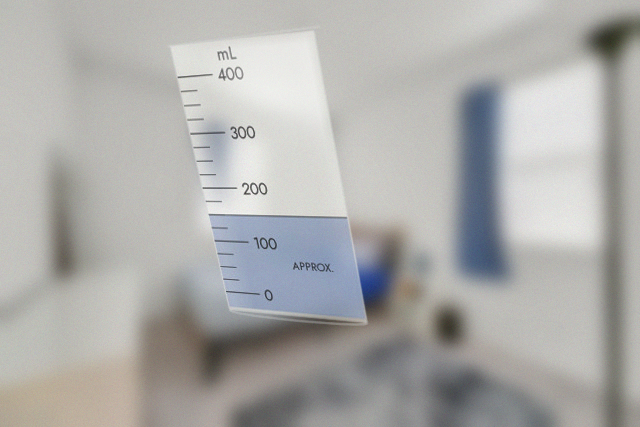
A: 150; mL
